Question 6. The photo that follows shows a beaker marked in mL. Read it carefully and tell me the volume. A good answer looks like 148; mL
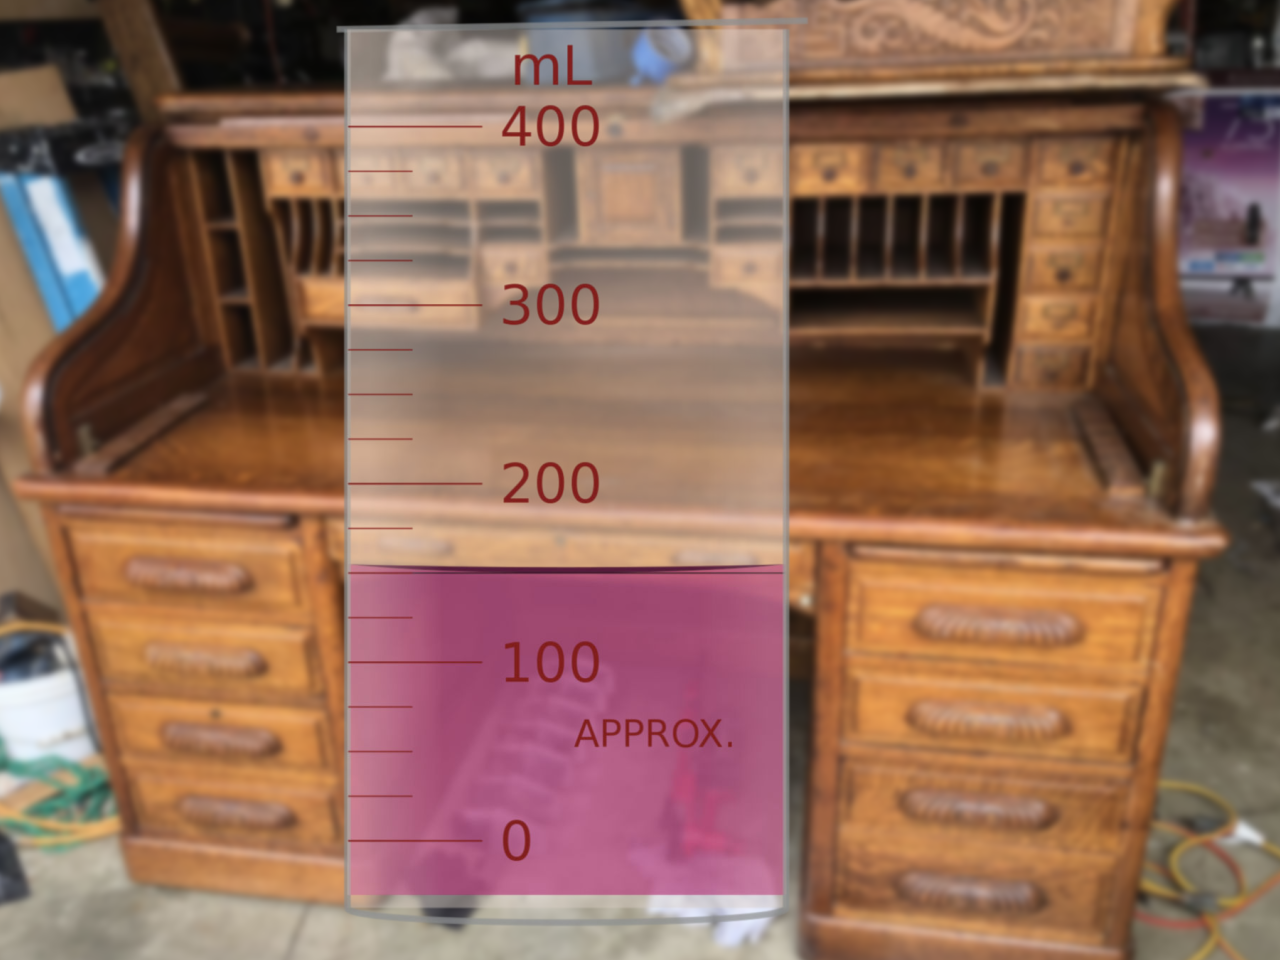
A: 150; mL
